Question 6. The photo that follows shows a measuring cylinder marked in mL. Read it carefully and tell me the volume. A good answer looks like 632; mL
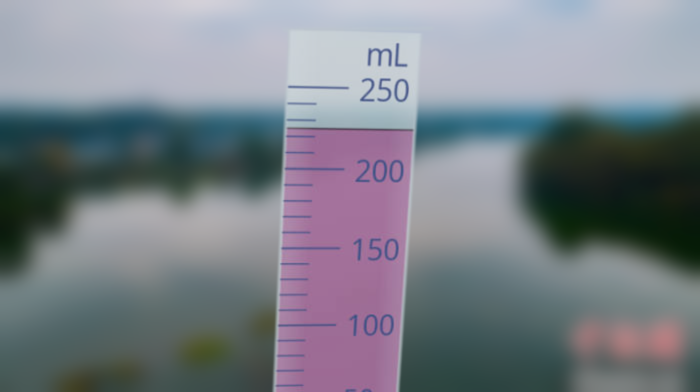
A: 225; mL
